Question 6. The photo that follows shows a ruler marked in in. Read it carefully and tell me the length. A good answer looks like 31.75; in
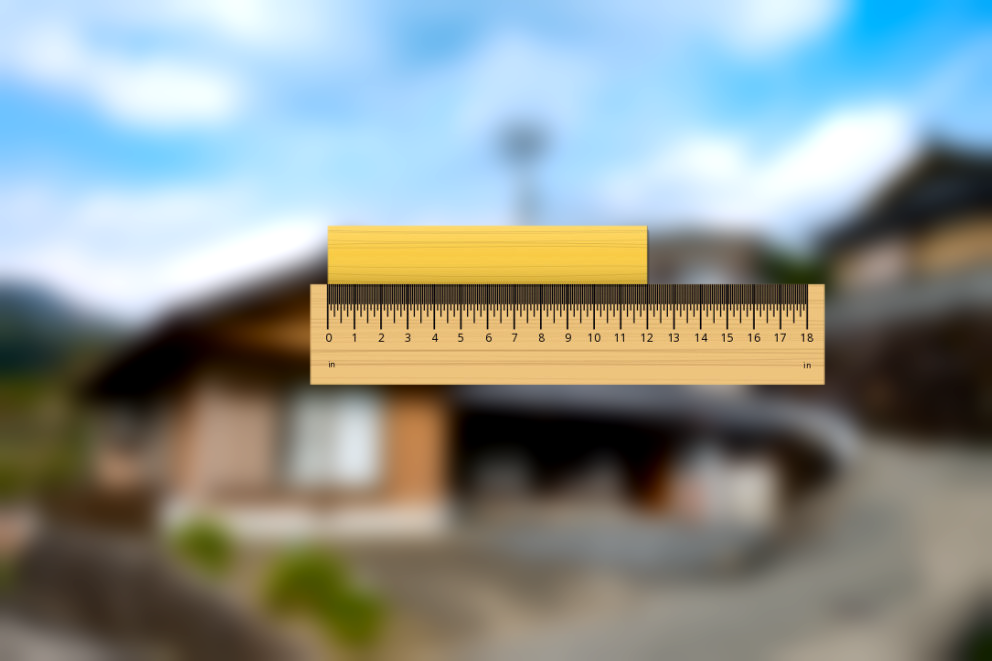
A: 12; in
